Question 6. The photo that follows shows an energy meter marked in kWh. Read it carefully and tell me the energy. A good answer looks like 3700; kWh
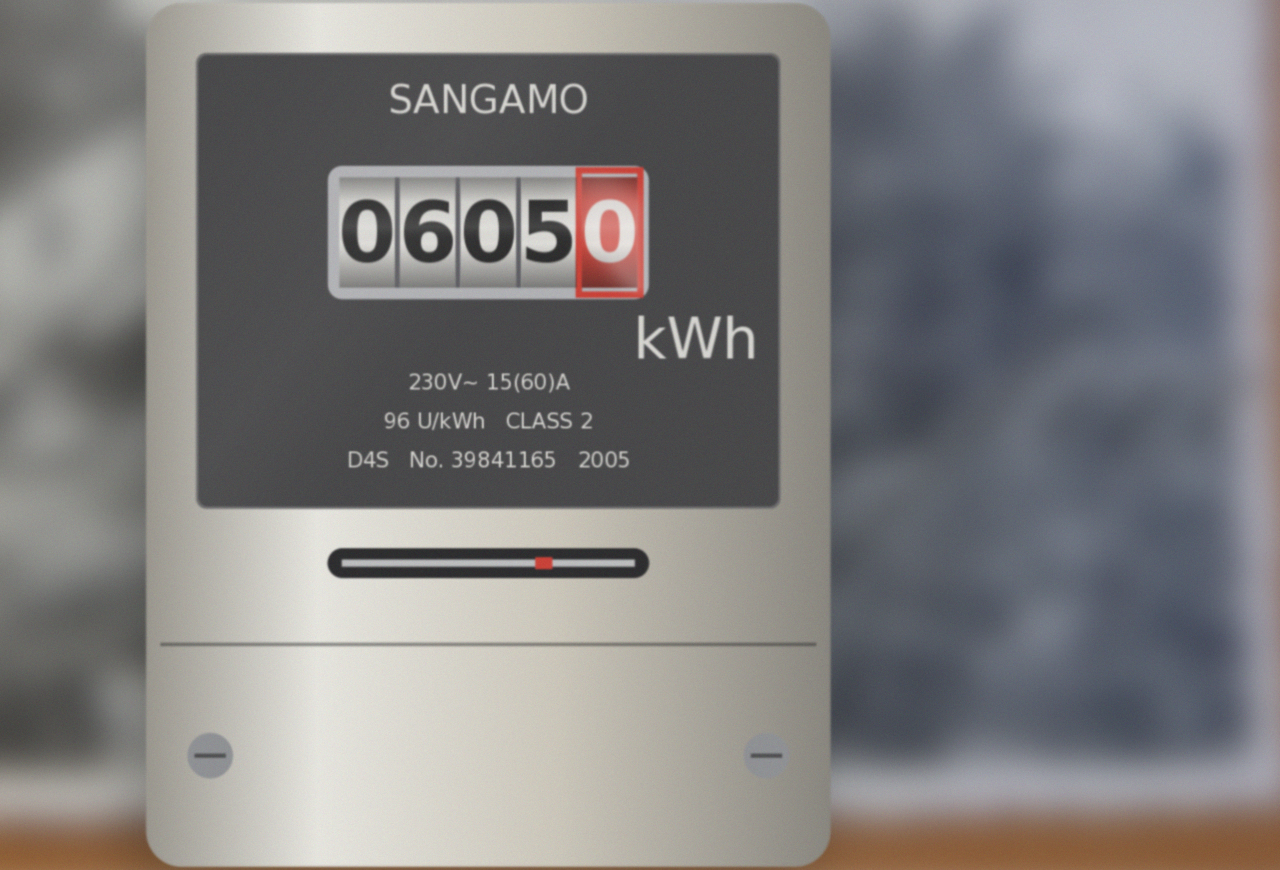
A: 605.0; kWh
